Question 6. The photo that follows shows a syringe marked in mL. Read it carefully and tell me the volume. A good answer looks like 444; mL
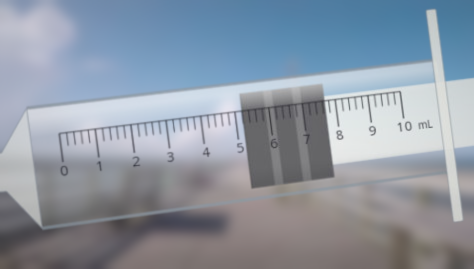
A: 5.2; mL
